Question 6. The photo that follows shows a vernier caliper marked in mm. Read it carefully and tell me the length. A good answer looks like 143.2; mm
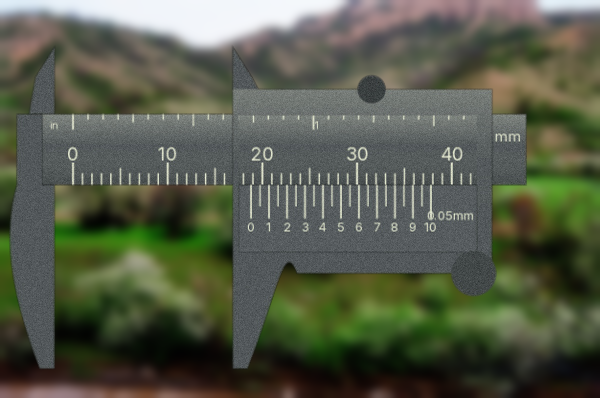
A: 18.8; mm
